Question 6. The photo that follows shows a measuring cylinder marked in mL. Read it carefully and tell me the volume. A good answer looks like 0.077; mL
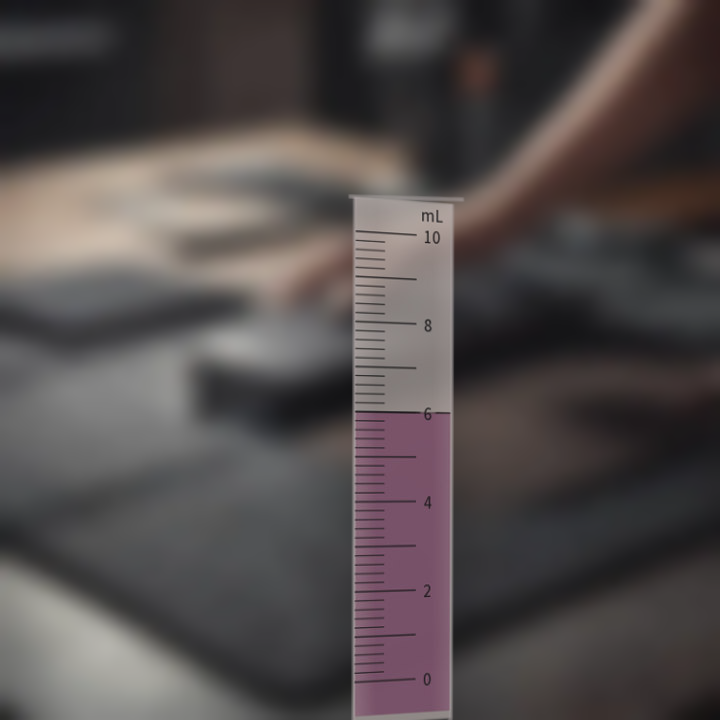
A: 6; mL
